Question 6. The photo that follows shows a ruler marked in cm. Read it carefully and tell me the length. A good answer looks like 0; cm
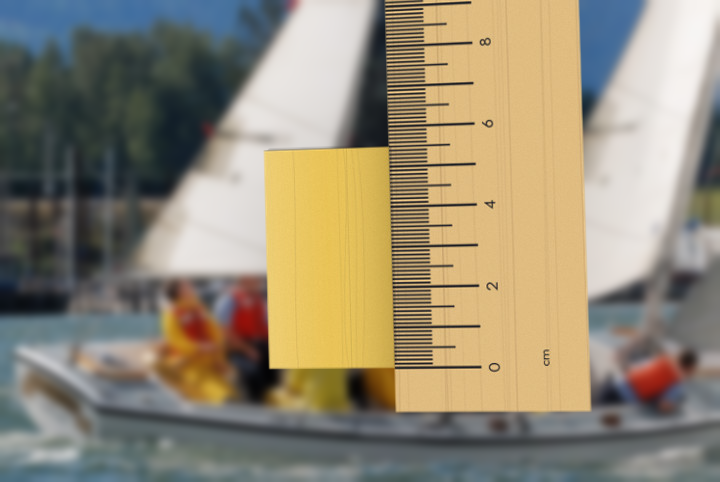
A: 5.5; cm
